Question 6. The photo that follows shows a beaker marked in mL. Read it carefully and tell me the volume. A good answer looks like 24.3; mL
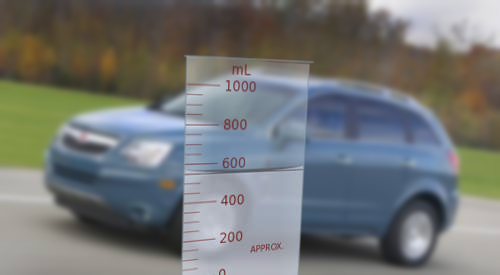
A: 550; mL
